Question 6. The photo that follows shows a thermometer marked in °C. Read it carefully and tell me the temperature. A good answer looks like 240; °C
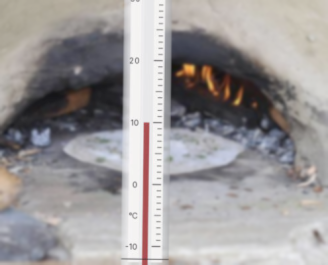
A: 10; °C
